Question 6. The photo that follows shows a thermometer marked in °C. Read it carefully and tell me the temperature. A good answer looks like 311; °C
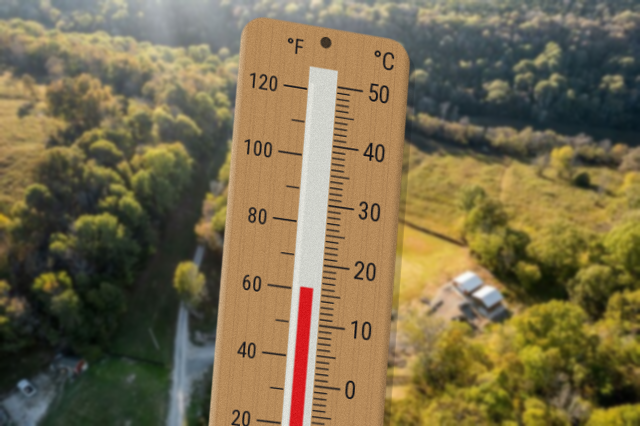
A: 16; °C
